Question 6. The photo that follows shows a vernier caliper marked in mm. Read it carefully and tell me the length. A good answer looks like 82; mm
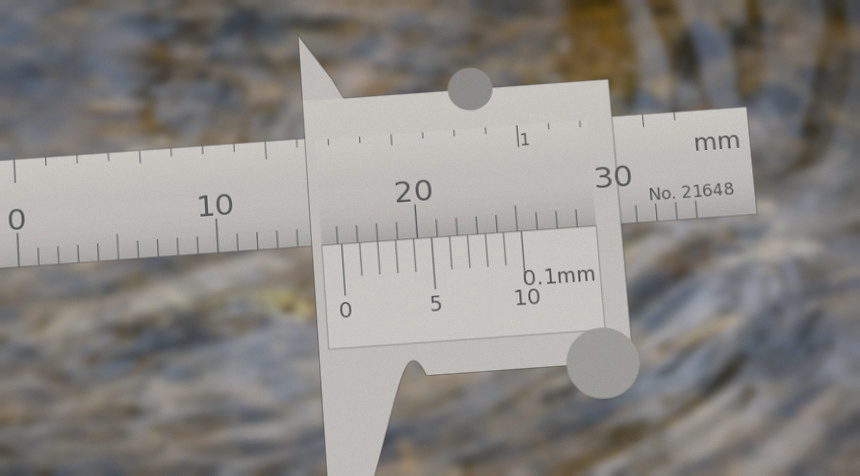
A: 16.2; mm
